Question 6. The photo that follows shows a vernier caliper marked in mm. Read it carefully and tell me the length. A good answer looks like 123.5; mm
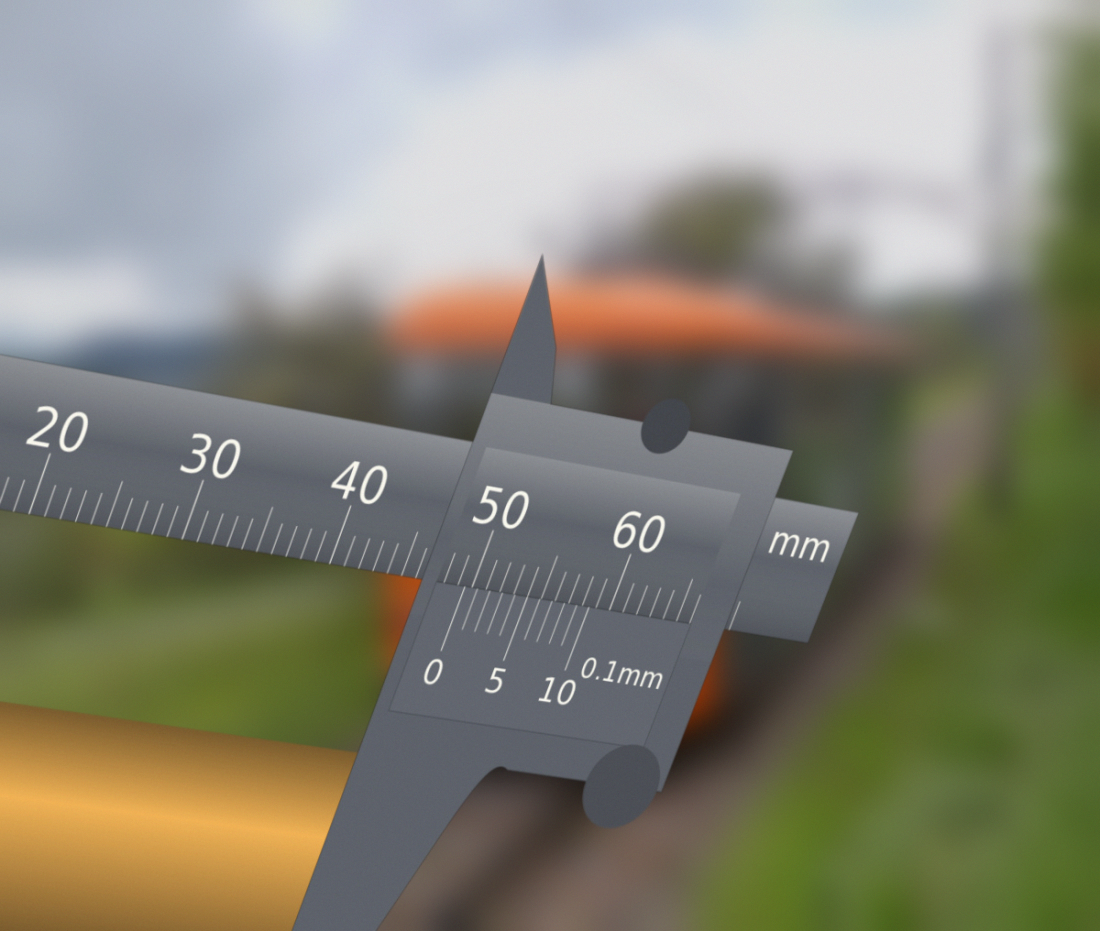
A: 49.5; mm
